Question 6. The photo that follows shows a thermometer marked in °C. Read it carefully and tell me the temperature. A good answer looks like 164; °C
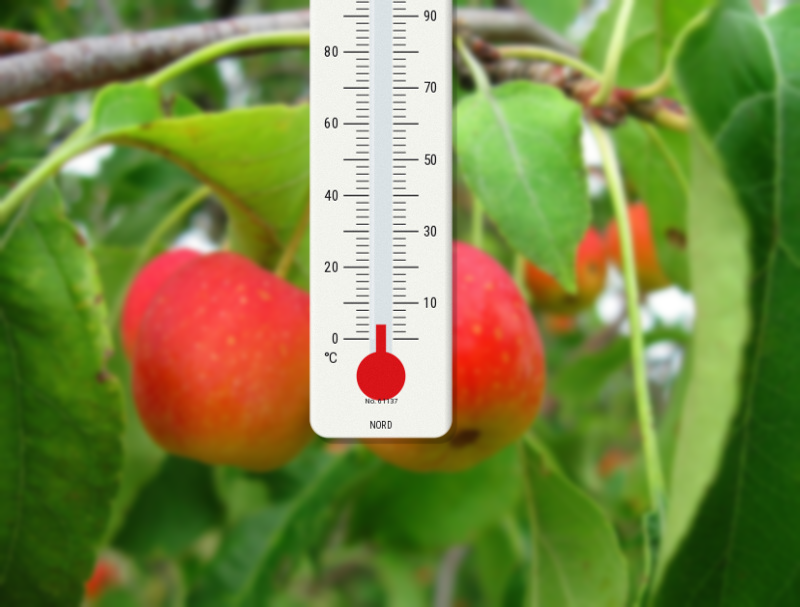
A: 4; °C
